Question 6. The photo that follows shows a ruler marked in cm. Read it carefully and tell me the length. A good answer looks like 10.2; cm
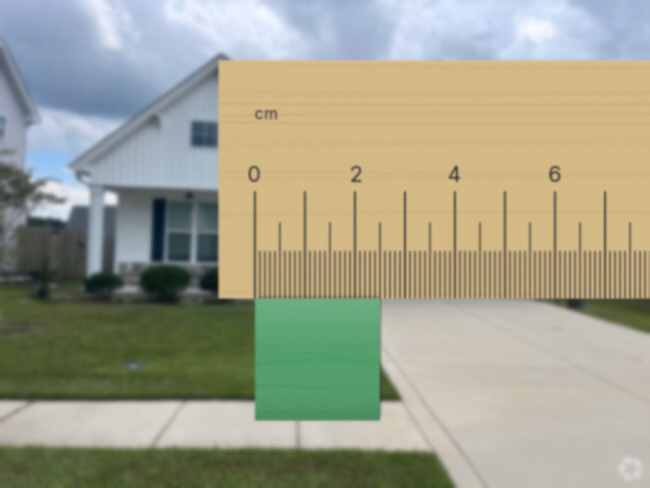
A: 2.5; cm
